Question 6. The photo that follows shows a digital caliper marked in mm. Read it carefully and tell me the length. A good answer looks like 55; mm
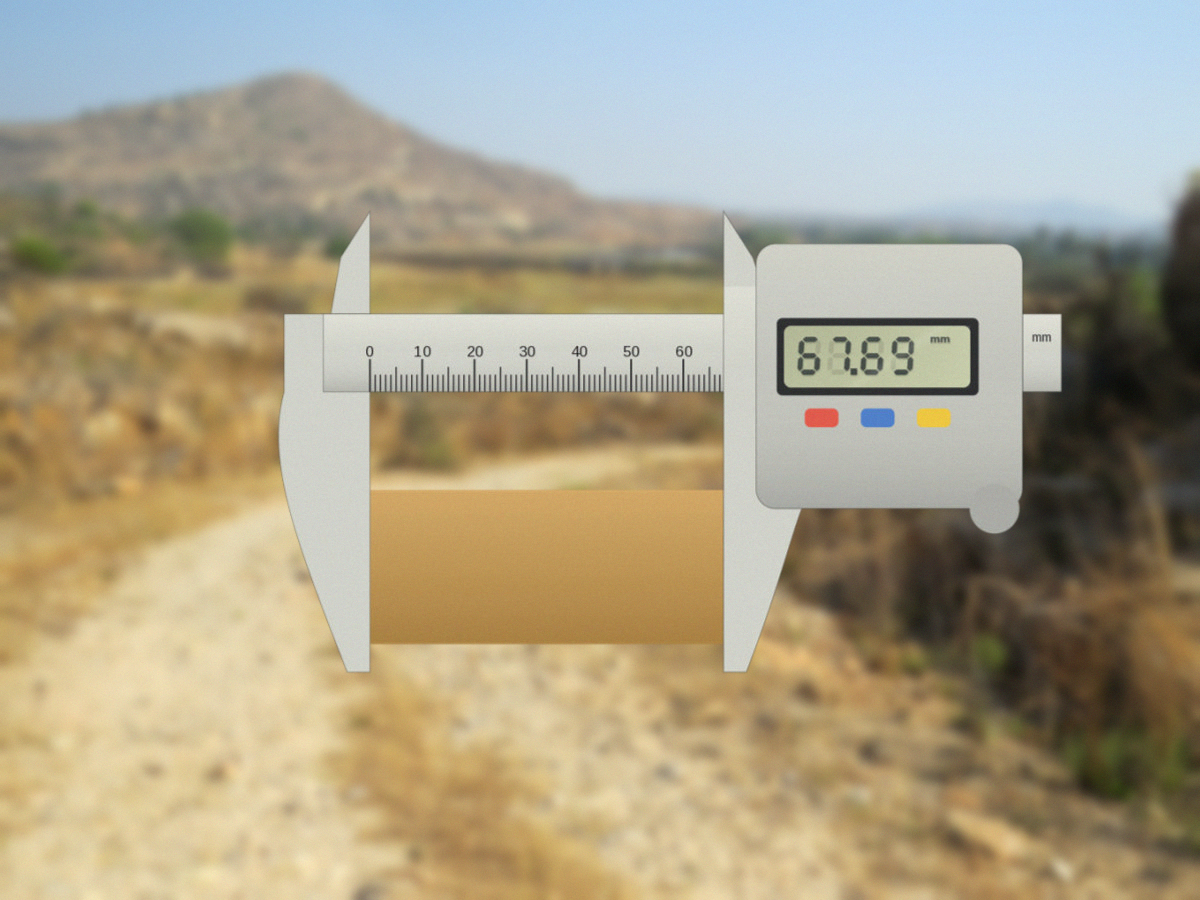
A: 67.69; mm
